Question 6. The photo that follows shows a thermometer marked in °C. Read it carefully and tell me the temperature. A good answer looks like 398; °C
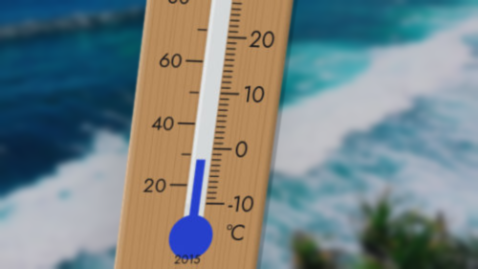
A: -2; °C
